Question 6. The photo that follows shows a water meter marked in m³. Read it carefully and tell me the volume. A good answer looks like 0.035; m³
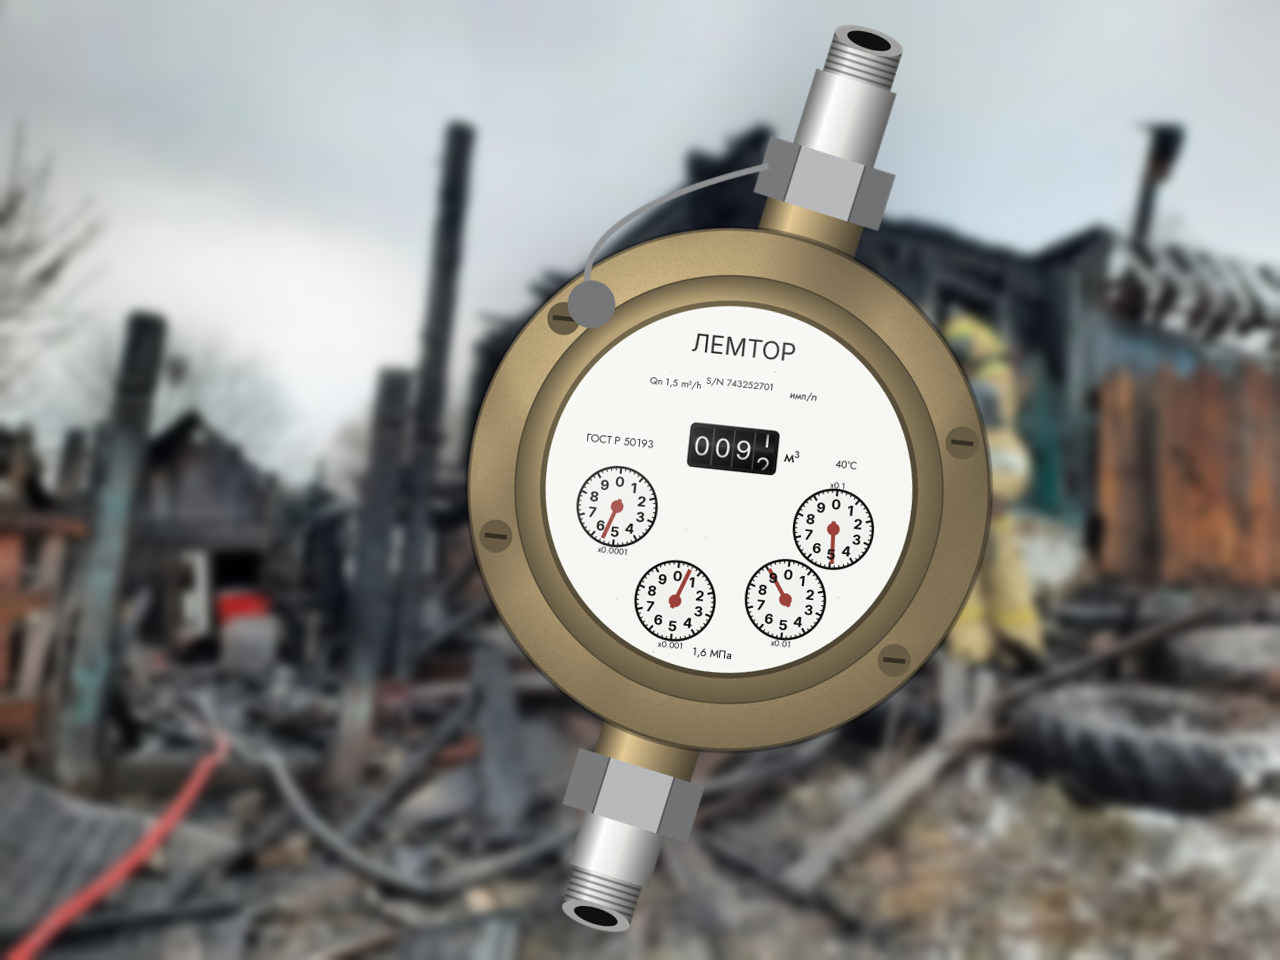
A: 91.4905; m³
